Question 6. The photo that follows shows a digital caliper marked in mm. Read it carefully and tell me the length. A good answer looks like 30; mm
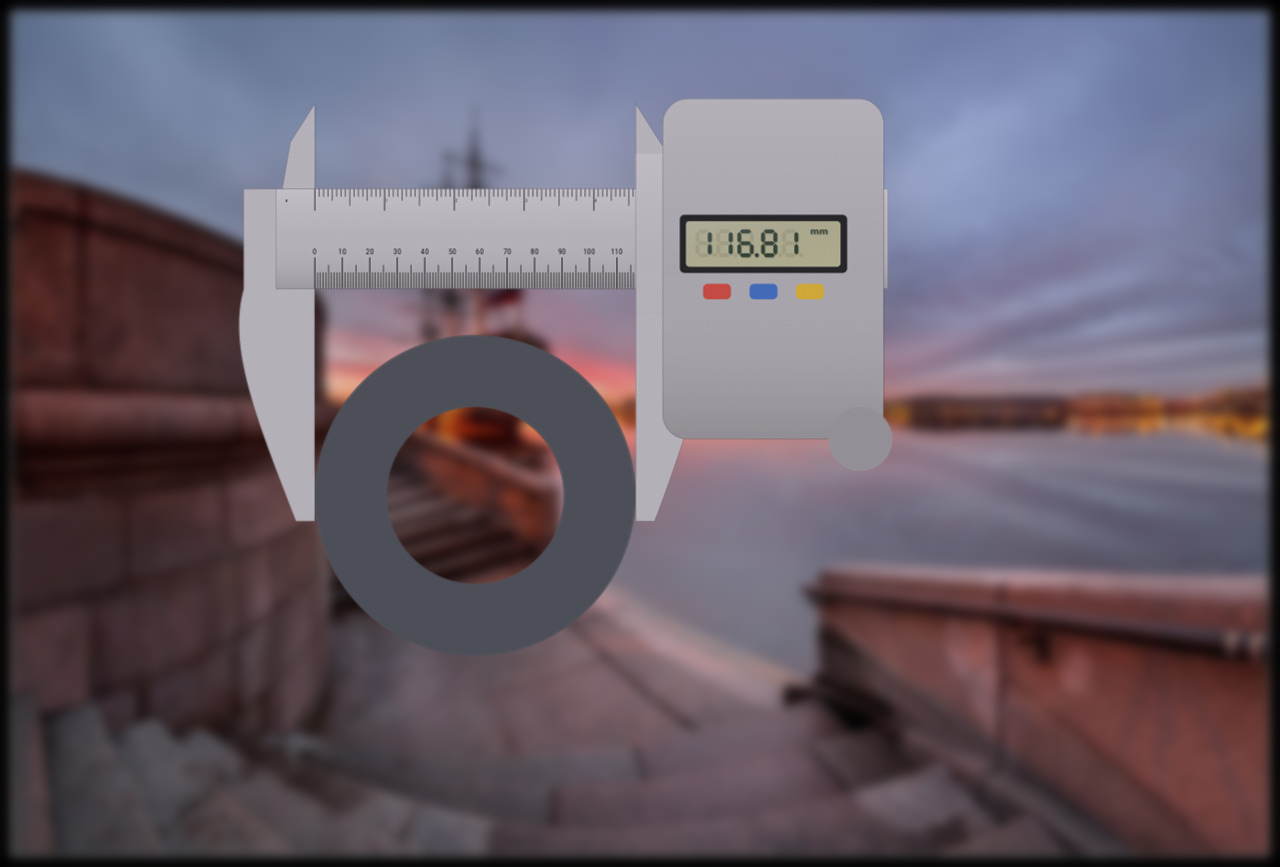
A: 116.81; mm
